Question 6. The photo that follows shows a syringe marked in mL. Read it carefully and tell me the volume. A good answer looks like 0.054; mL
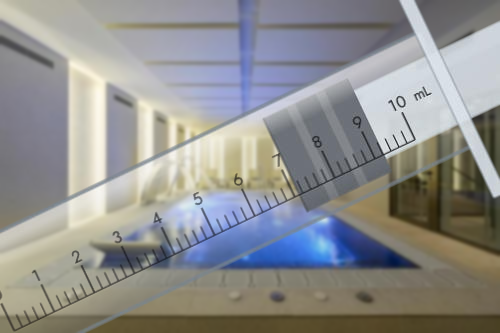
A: 7.1; mL
